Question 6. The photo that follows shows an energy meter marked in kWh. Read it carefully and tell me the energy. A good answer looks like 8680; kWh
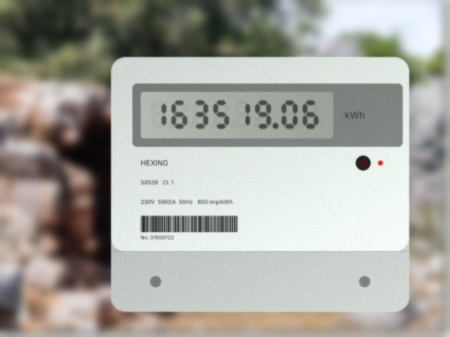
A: 163519.06; kWh
